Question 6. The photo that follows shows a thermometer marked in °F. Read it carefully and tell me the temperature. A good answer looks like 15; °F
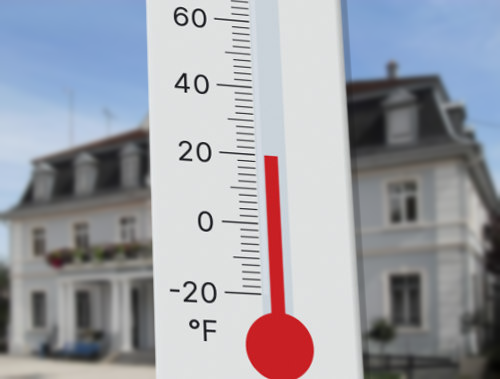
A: 20; °F
